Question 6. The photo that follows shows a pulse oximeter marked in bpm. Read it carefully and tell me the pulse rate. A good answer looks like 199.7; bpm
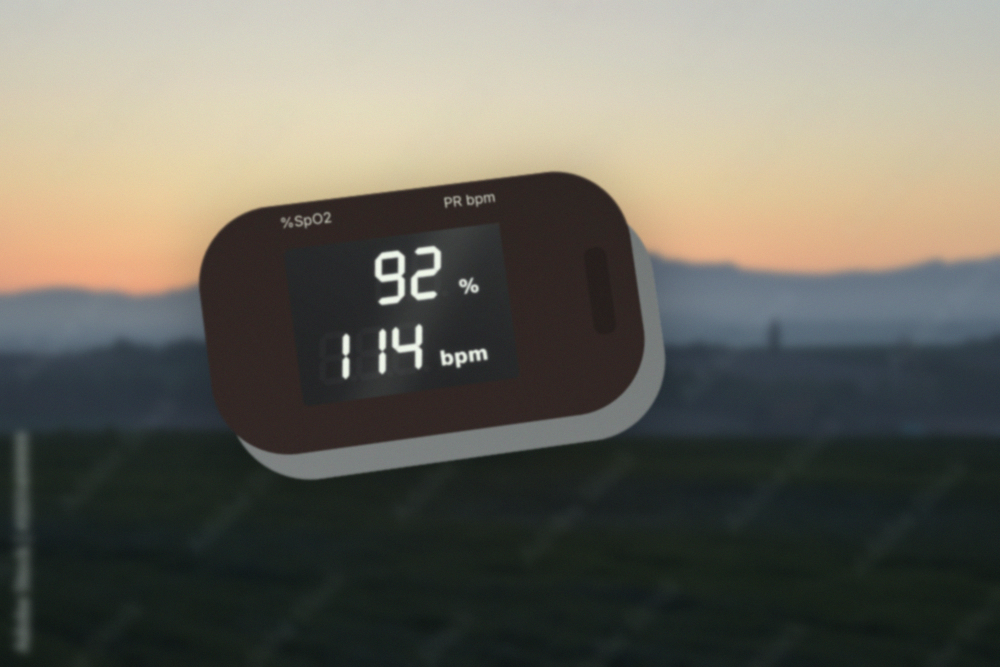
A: 114; bpm
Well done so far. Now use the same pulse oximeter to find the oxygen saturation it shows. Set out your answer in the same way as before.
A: 92; %
